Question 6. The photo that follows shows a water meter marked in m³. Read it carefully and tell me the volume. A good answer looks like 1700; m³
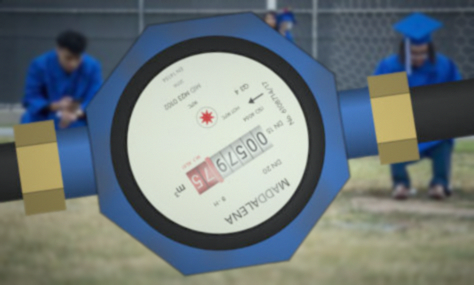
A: 579.75; m³
